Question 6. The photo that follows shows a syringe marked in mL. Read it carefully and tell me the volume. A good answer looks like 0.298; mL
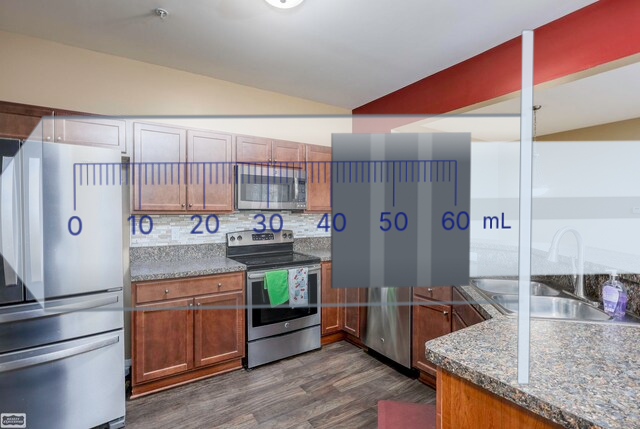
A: 40; mL
